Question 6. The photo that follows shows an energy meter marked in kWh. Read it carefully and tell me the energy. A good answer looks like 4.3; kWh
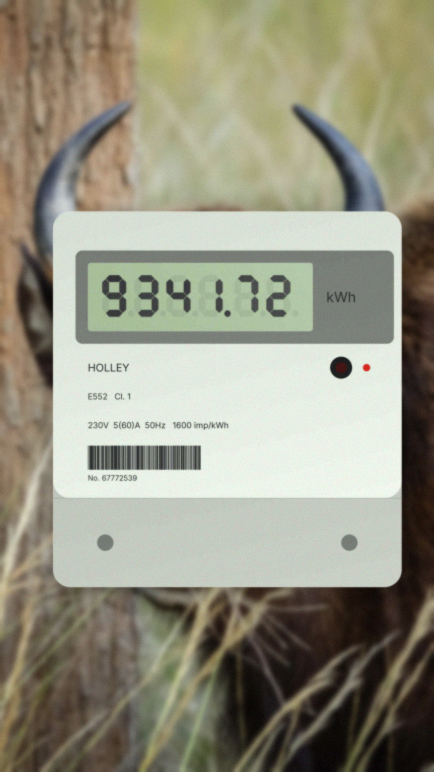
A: 9341.72; kWh
